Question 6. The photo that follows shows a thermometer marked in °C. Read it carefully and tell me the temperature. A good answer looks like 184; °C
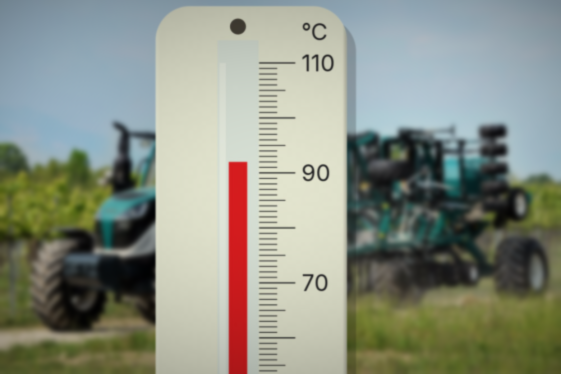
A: 92; °C
